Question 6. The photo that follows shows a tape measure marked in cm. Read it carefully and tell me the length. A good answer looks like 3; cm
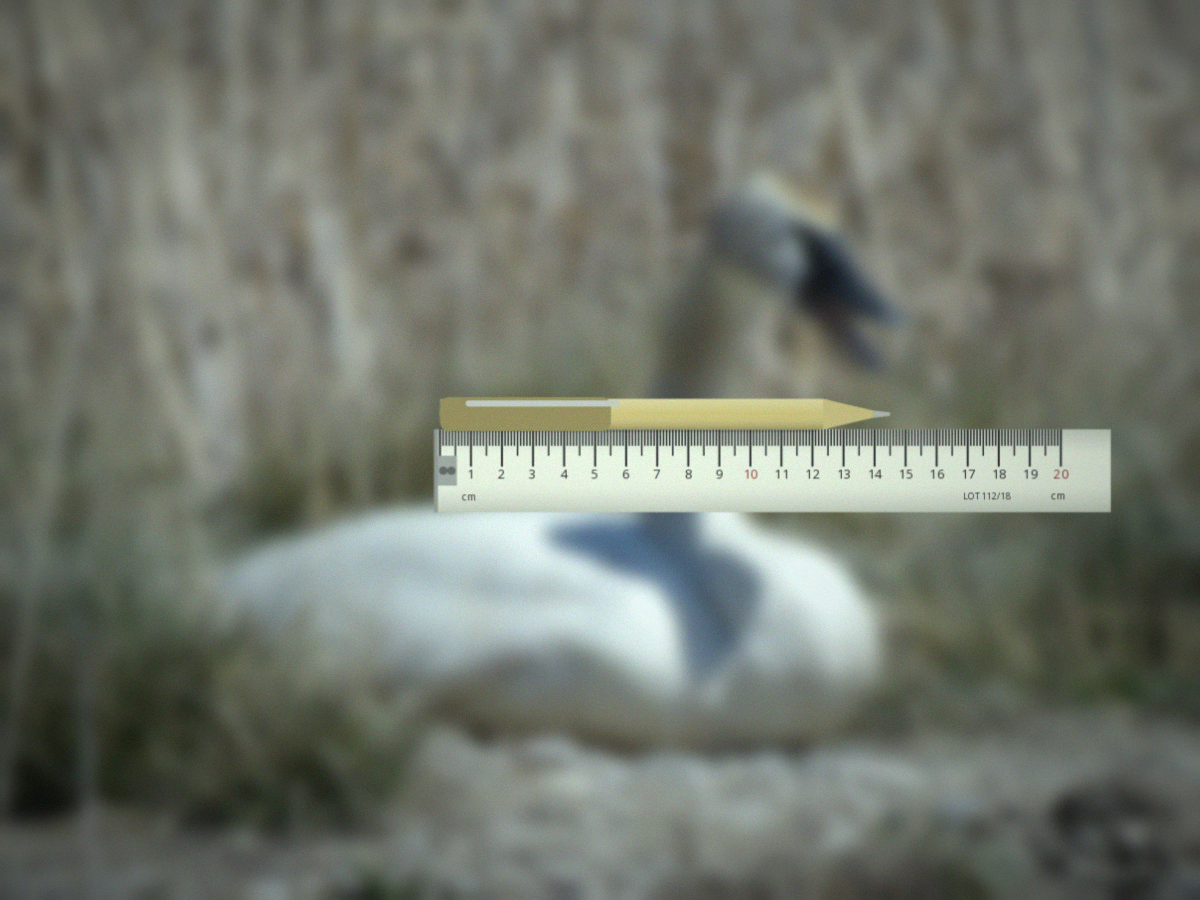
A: 14.5; cm
